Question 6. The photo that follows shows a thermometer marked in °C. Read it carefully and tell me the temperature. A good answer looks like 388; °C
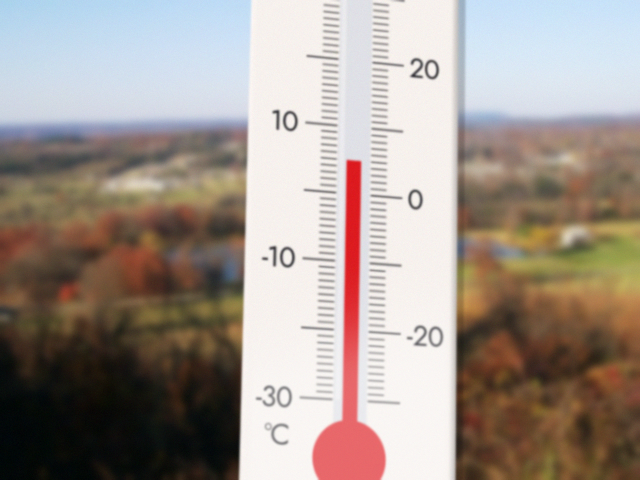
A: 5; °C
